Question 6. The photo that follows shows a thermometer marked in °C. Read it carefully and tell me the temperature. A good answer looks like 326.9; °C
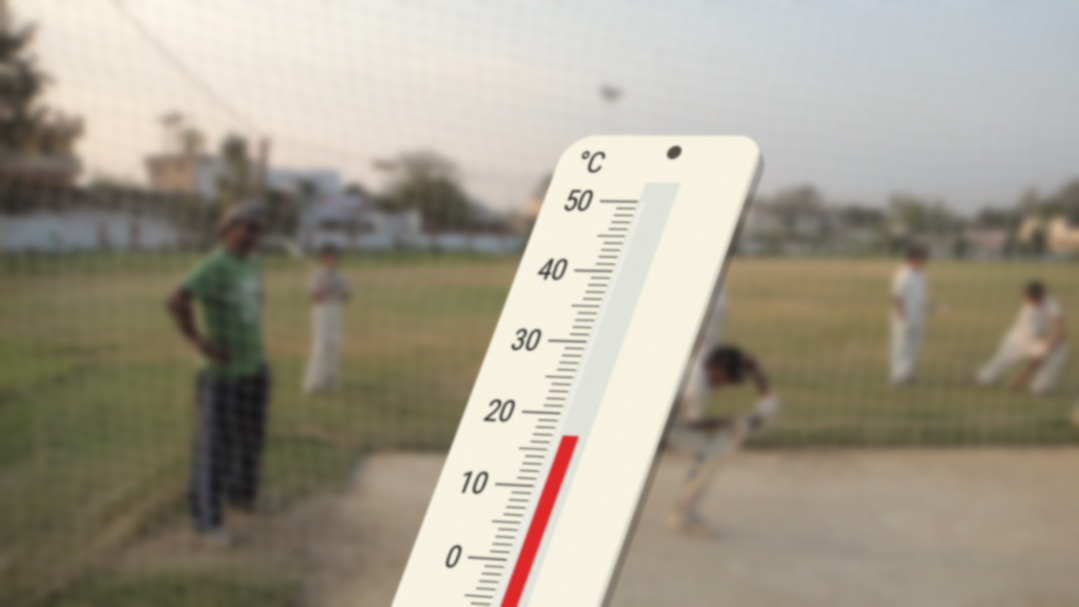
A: 17; °C
